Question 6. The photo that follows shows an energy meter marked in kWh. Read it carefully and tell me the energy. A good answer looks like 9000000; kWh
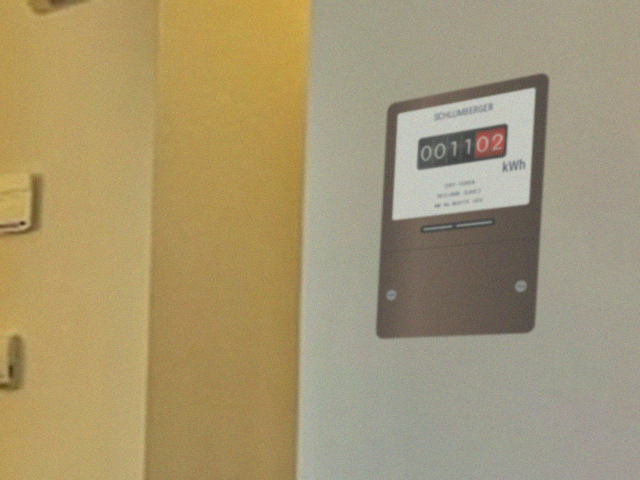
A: 11.02; kWh
